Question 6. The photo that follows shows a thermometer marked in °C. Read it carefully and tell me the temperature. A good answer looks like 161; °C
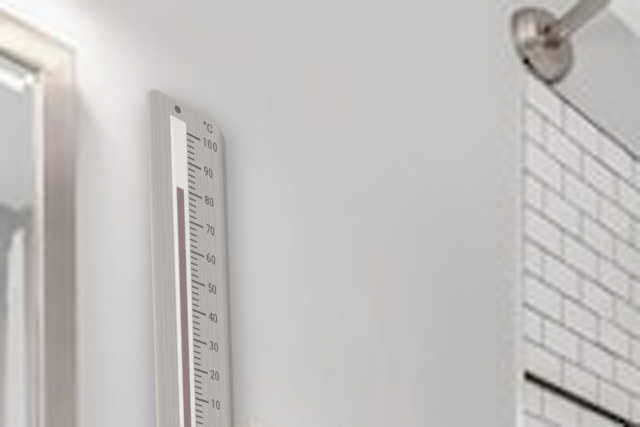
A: 80; °C
